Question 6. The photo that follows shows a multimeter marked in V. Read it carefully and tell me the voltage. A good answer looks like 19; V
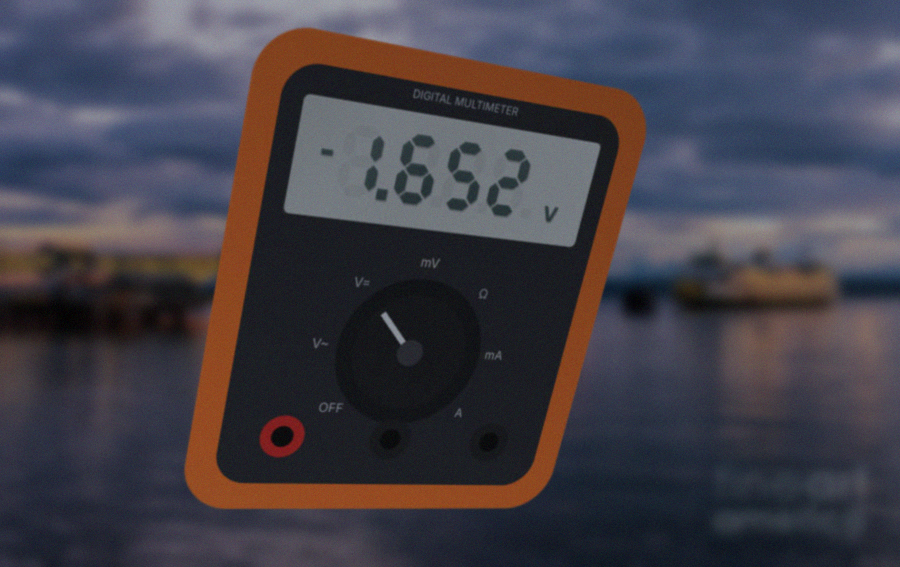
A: -1.652; V
